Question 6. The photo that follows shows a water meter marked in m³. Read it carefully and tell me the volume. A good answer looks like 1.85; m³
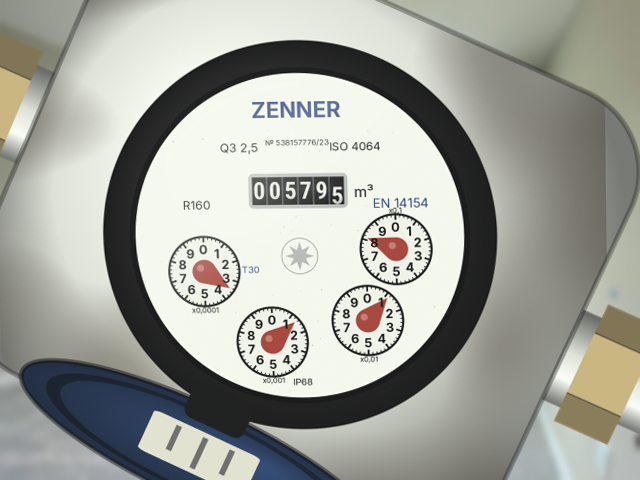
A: 5794.8113; m³
